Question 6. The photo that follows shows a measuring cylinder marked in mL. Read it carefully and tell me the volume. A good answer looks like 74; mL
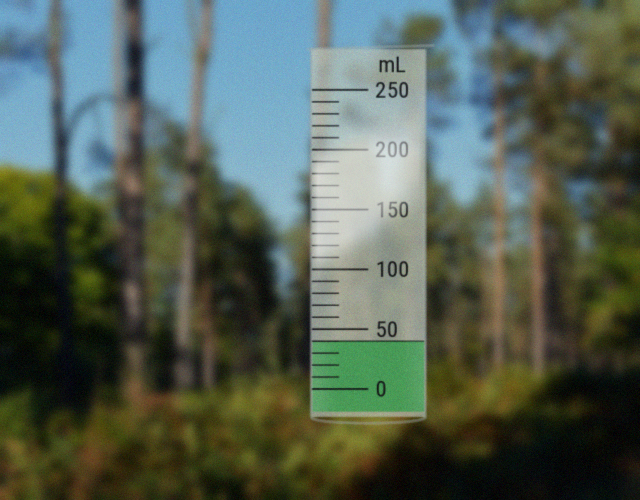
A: 40; mL
